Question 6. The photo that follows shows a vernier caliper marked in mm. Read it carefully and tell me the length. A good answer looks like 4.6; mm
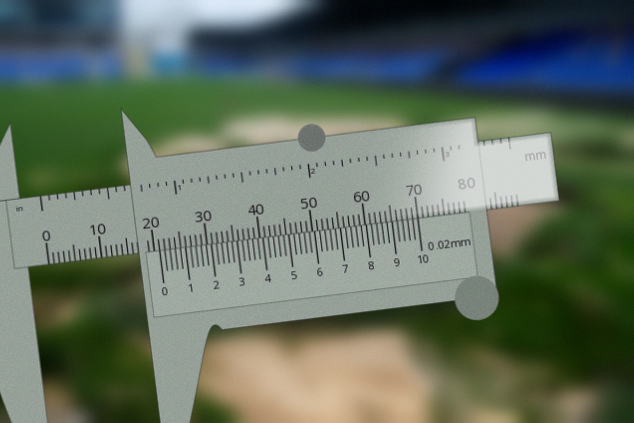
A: 21.0; mm
